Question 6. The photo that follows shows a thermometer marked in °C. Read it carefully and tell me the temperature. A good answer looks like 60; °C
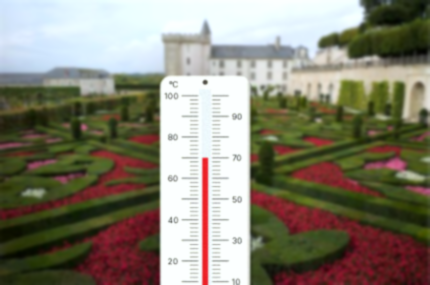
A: 70; °C
